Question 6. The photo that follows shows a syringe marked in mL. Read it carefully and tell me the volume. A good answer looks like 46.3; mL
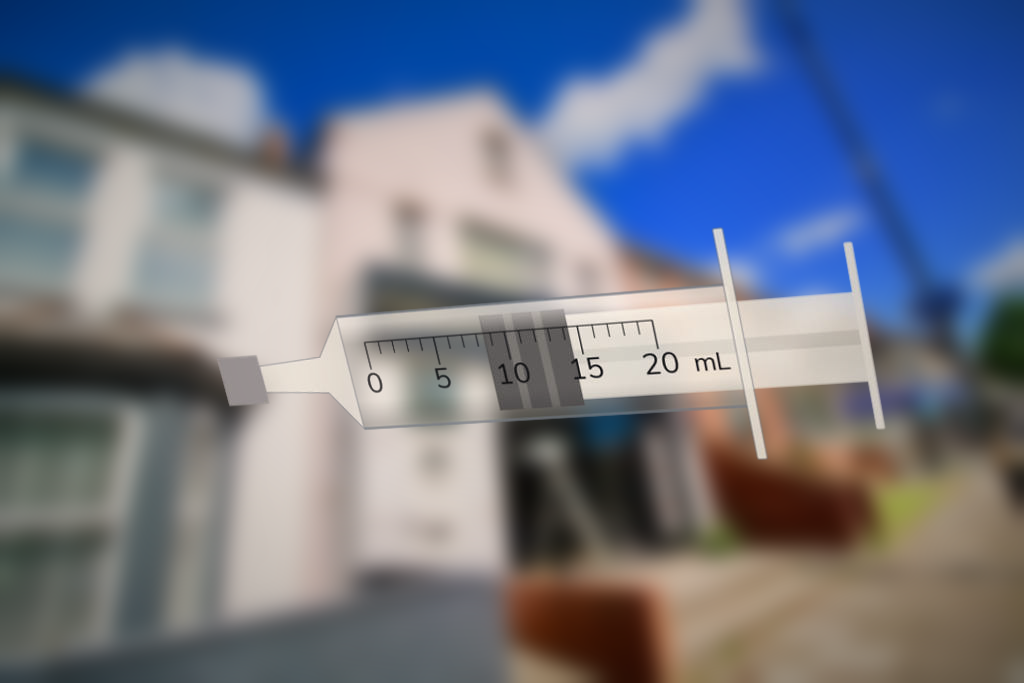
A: 8.5; mL
